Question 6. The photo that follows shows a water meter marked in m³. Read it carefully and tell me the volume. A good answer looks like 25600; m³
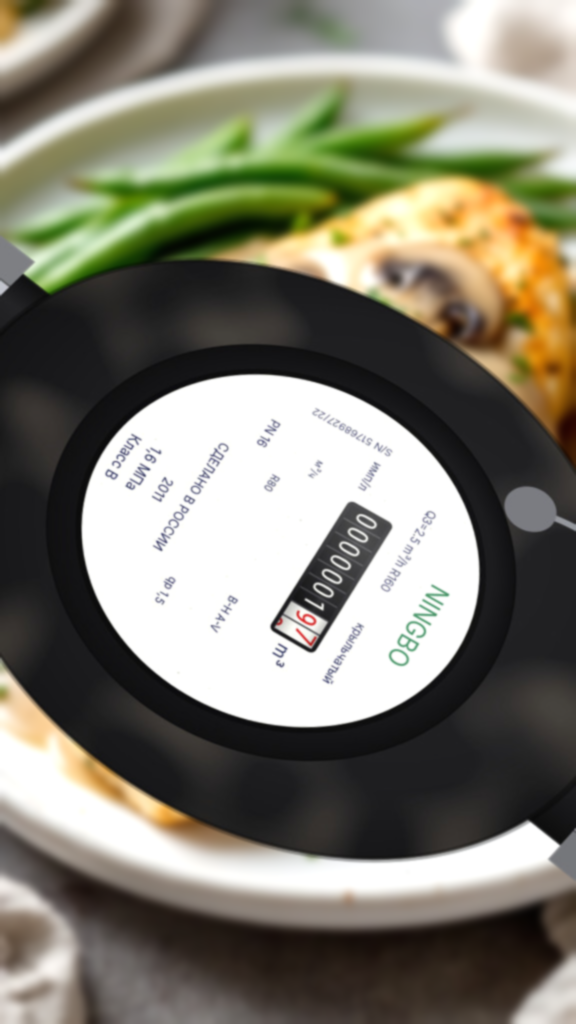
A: 1.97; m³
